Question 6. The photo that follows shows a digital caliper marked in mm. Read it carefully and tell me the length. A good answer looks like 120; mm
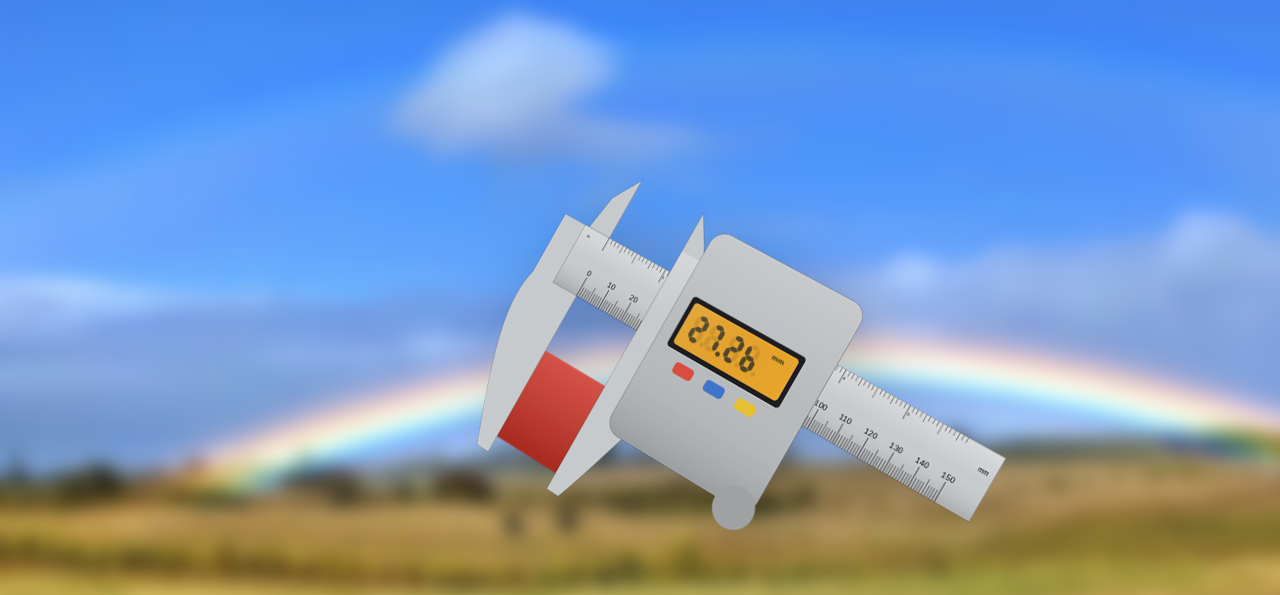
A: 27.26; mm
